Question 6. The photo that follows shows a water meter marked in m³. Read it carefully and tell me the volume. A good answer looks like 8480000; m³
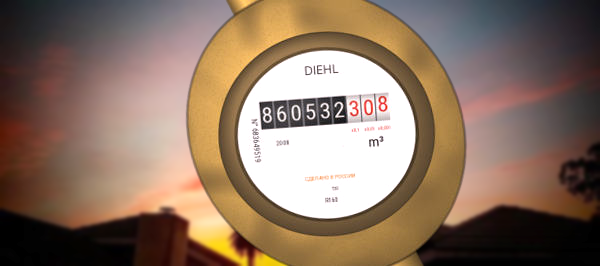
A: 860532.308; m³
